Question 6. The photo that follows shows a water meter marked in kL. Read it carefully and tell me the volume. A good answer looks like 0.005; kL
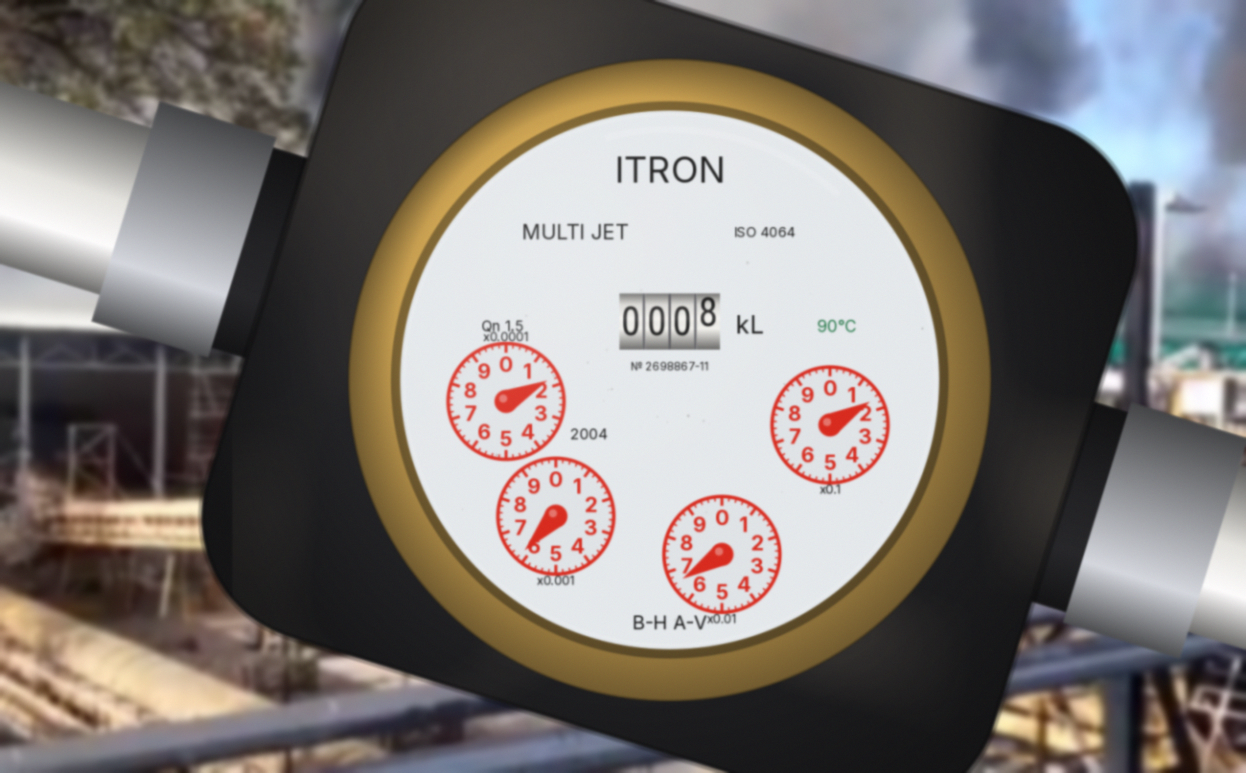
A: 8.1661; kL
